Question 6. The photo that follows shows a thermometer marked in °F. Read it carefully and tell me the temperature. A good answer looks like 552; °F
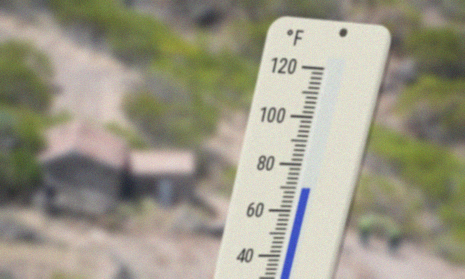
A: 70; °F
